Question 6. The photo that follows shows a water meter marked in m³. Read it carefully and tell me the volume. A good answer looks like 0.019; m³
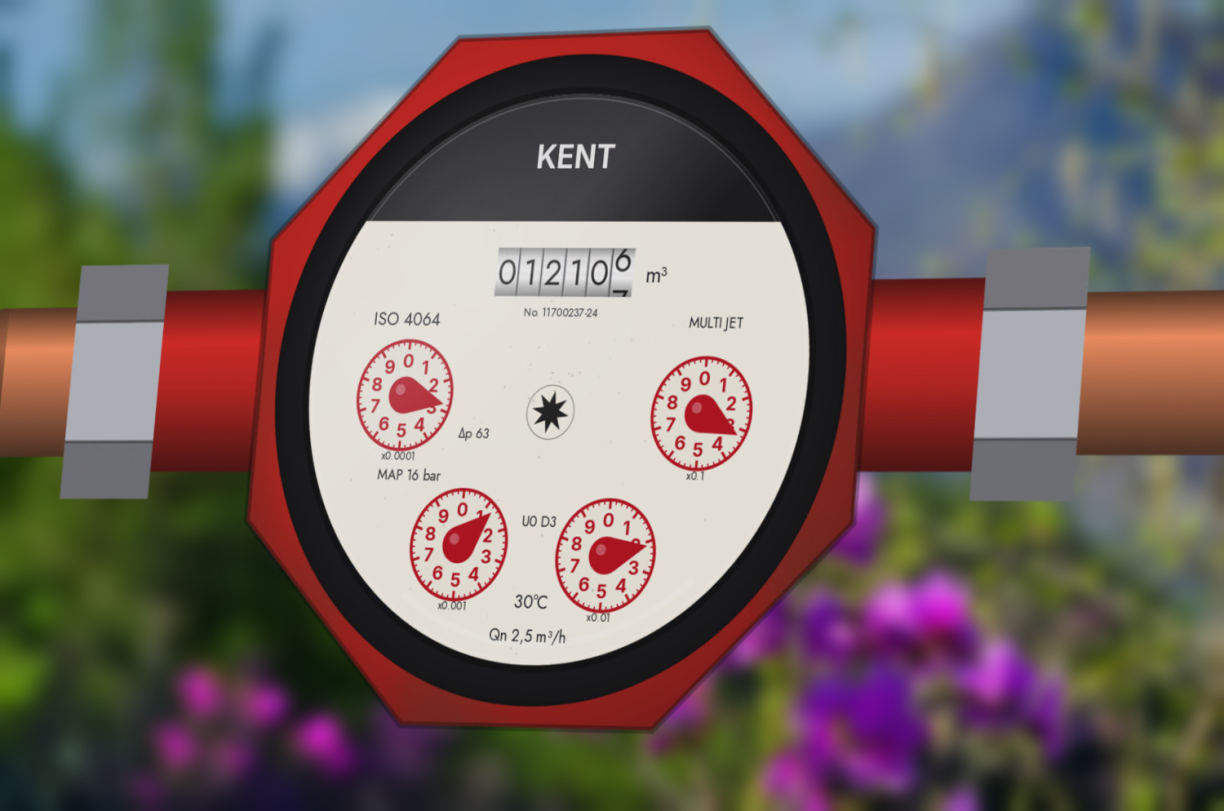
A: 12106.3212; m³
